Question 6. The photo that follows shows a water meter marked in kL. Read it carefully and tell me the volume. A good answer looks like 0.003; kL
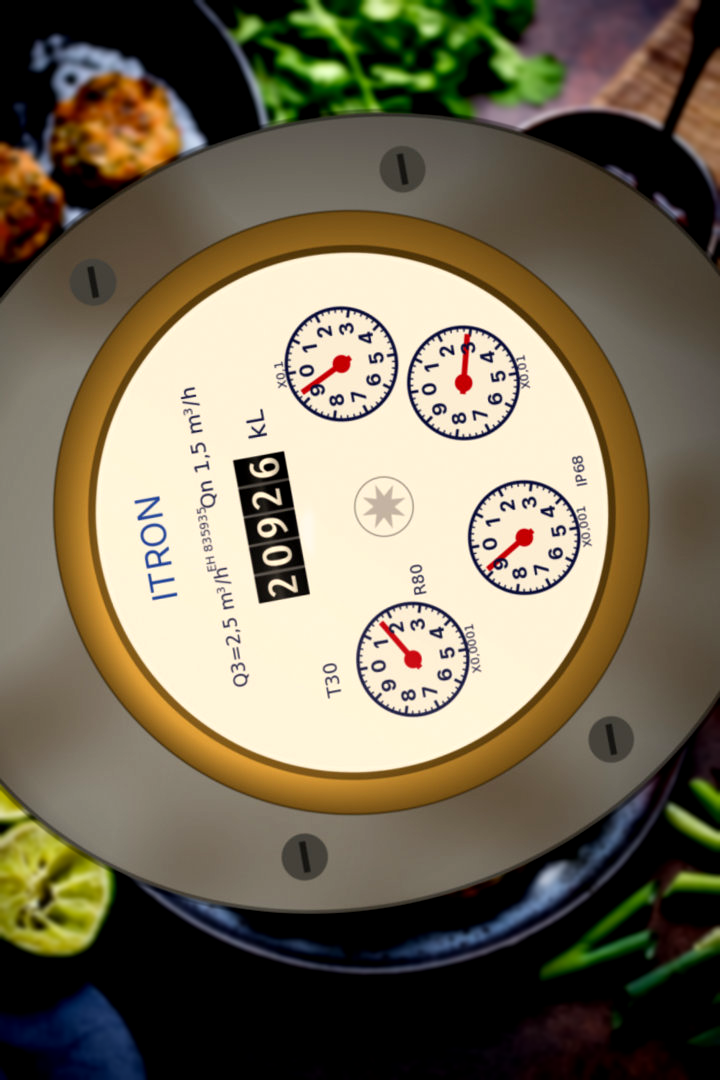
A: 20925.9291; kL
